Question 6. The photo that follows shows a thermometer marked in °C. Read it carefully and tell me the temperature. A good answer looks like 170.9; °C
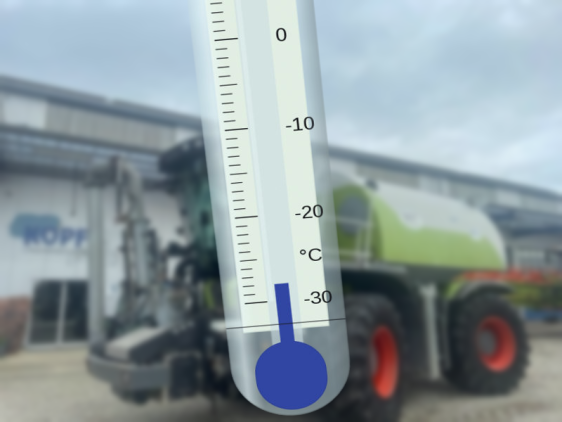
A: -28; °C
